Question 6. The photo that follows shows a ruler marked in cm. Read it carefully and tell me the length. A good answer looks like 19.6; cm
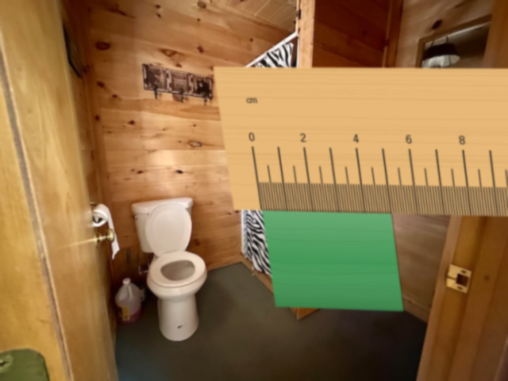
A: 5; cm
